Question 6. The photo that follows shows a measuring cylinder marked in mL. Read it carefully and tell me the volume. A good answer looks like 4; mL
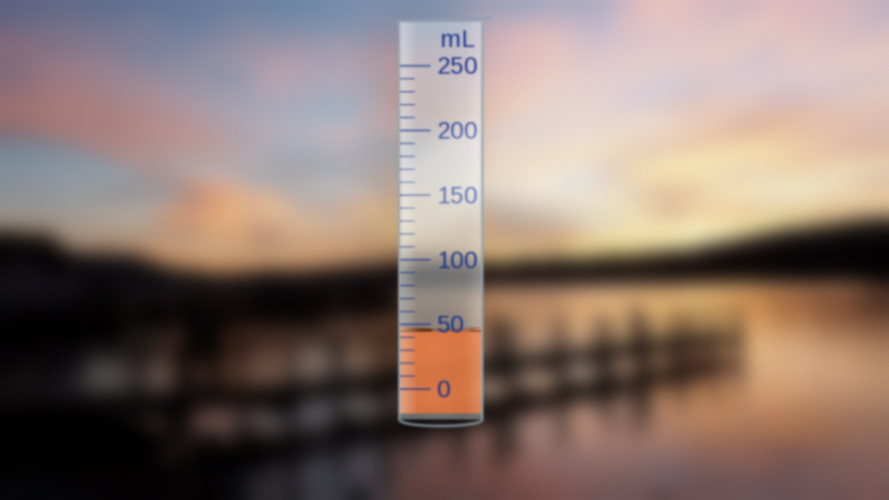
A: 45; mL
